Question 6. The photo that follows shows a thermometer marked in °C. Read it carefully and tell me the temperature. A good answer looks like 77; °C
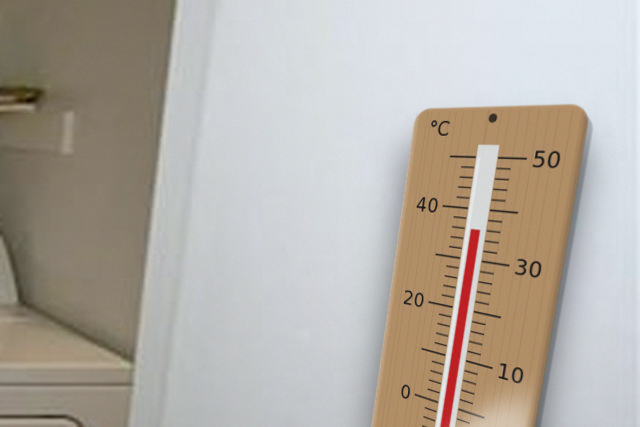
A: 36; °C
